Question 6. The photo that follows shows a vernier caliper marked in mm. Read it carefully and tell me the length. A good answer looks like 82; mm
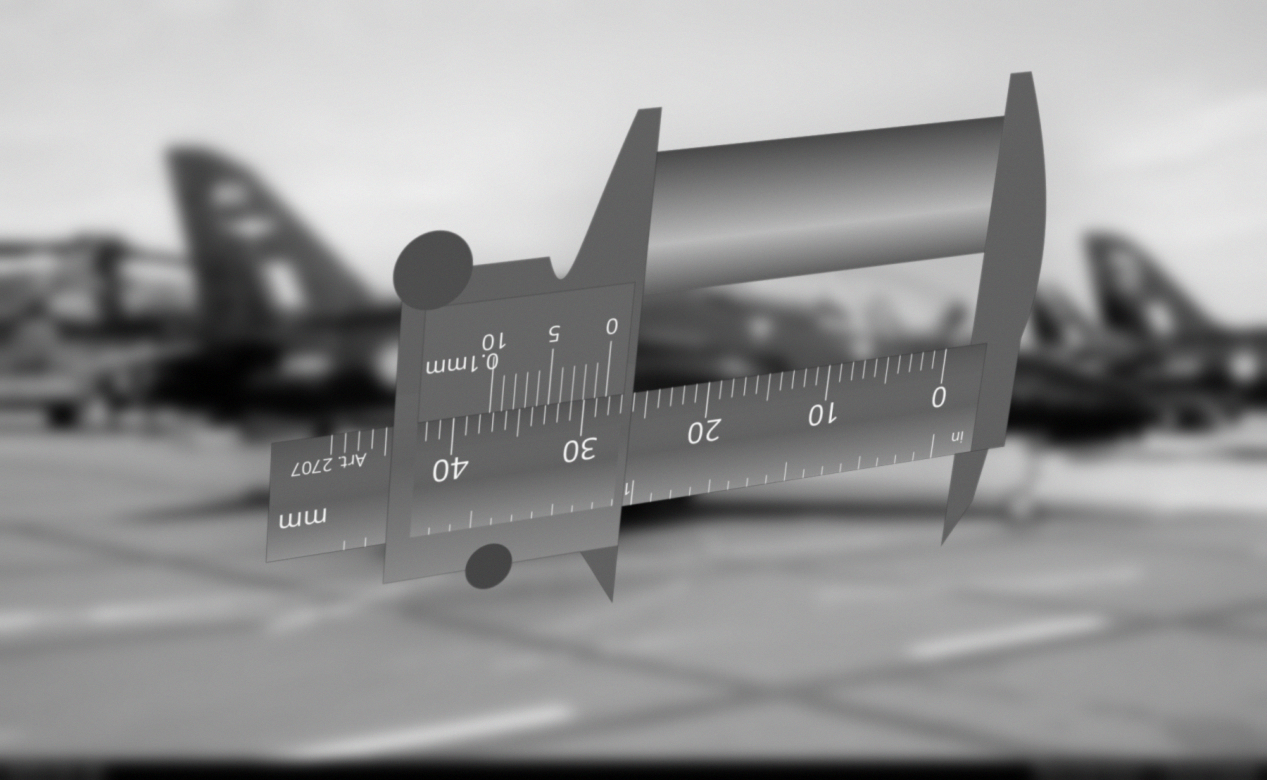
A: 28.3; mm
